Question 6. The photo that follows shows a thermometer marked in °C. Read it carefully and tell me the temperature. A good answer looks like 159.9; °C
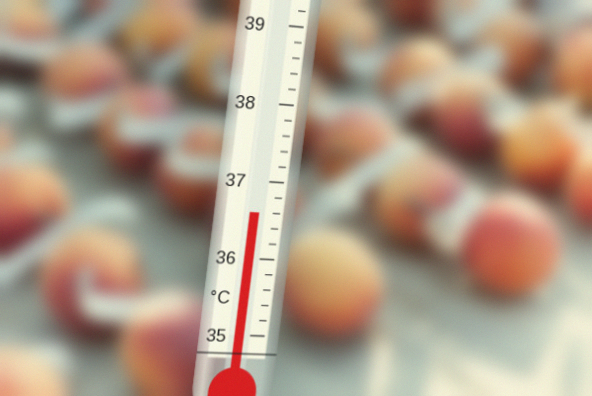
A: 36.6; °C
